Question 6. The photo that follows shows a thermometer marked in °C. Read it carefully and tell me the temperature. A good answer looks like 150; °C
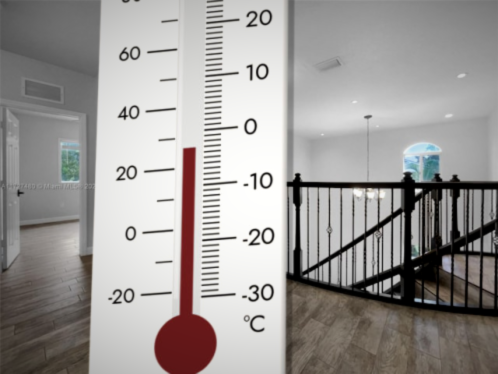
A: -3; °C
